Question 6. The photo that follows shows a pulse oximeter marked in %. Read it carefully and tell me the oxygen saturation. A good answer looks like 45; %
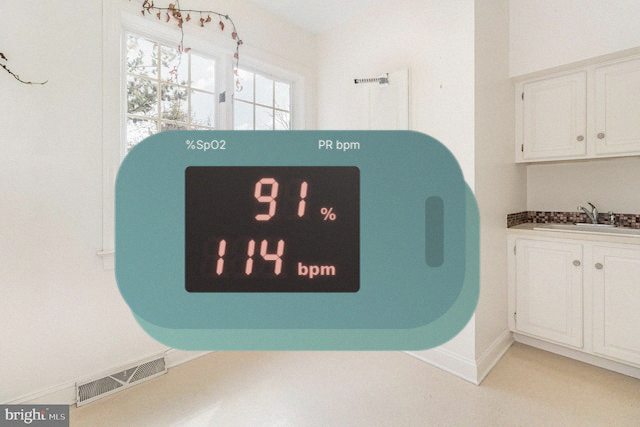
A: 91; %
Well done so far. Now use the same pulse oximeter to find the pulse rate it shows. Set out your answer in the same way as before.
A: 114; bpm
